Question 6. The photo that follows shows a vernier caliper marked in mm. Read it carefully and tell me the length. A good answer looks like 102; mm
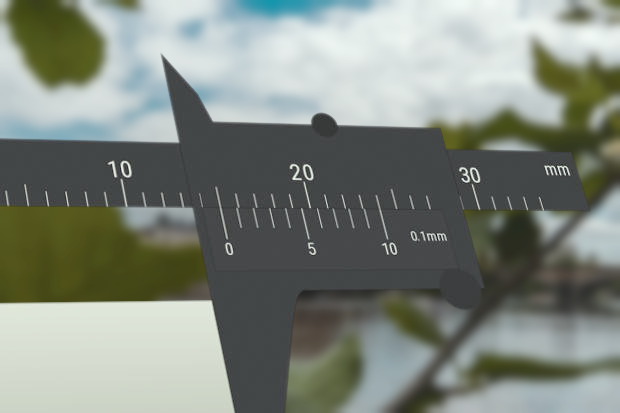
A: 15.0; mm
